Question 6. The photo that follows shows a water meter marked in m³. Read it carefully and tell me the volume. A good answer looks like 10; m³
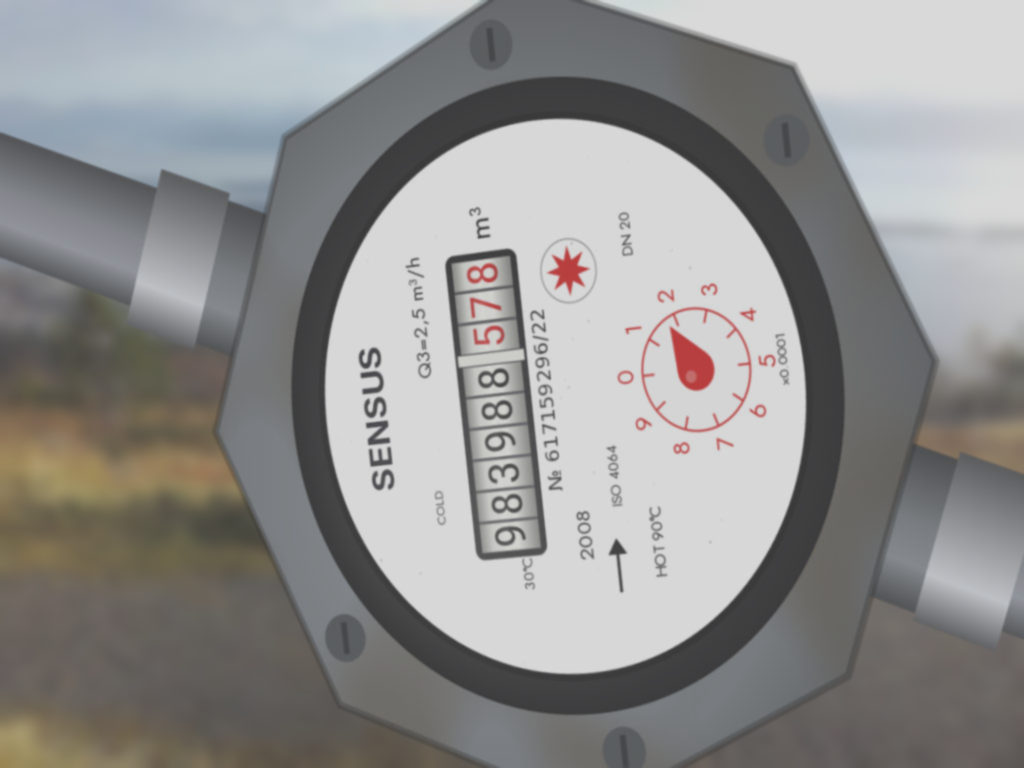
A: 983988.5781; m³
